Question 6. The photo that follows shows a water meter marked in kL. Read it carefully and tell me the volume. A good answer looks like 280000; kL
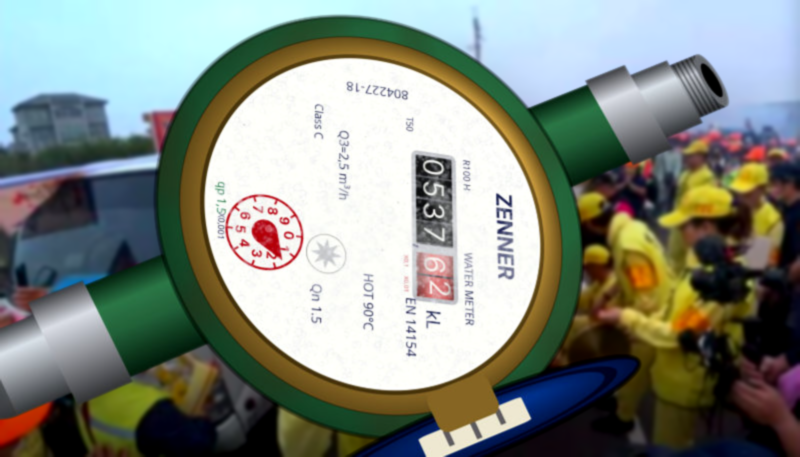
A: 537.621; kL
